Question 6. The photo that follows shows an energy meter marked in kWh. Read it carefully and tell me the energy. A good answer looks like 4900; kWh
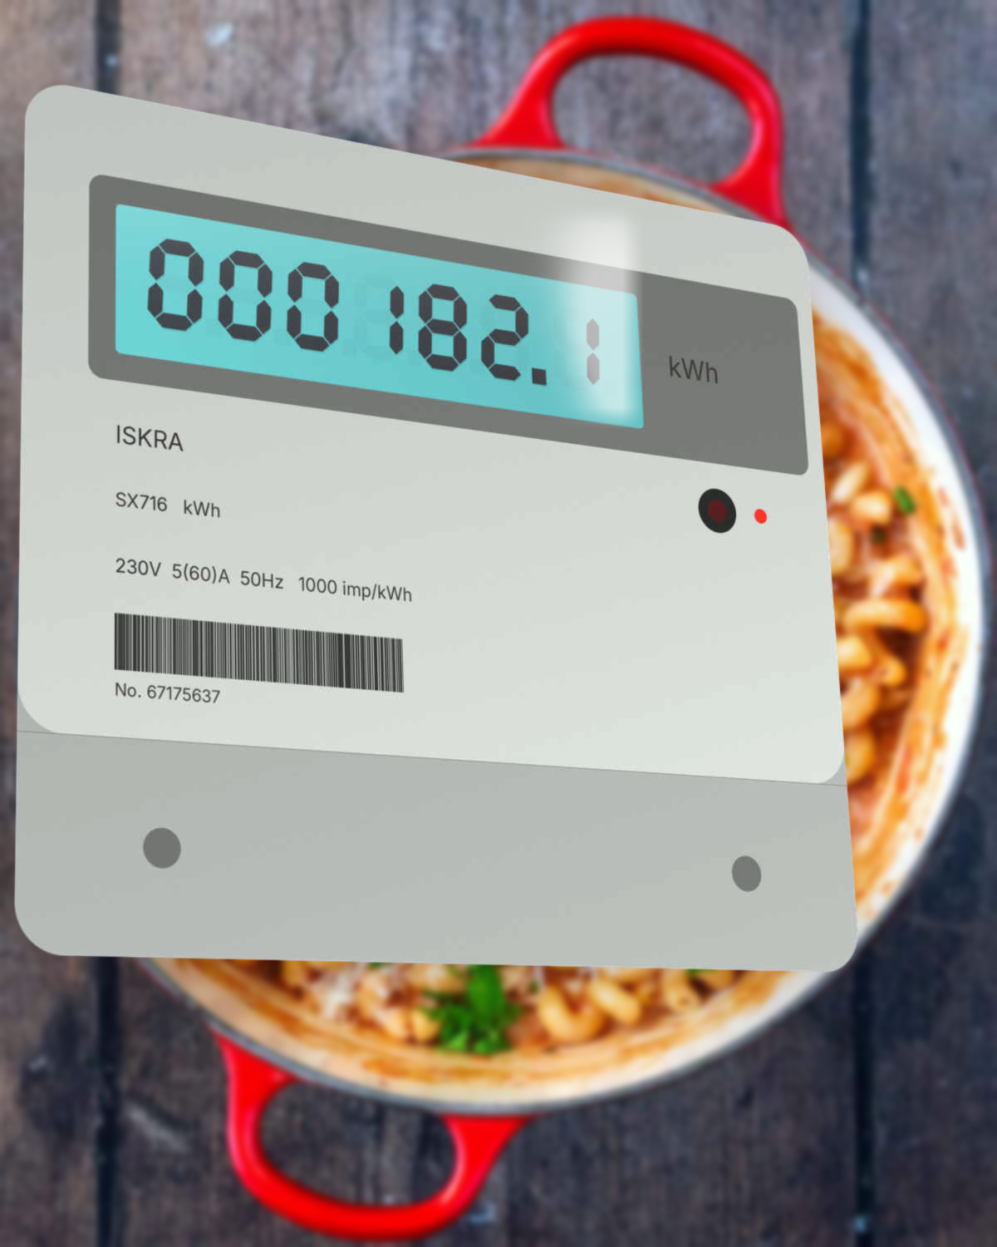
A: 182.1; kWh
